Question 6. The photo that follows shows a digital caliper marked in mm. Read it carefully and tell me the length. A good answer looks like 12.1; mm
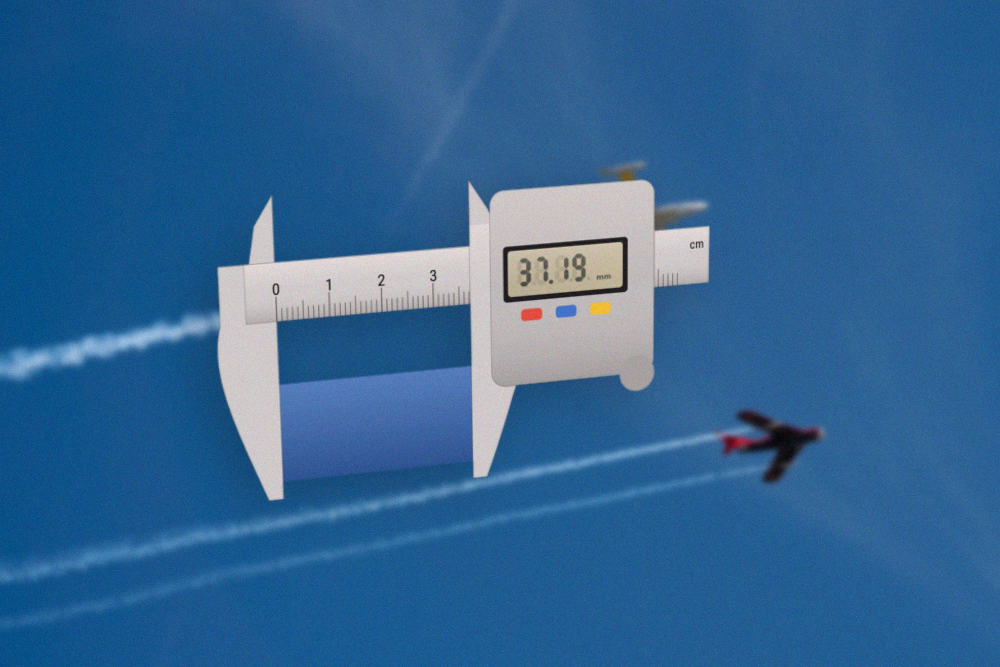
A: 37.19; mm
